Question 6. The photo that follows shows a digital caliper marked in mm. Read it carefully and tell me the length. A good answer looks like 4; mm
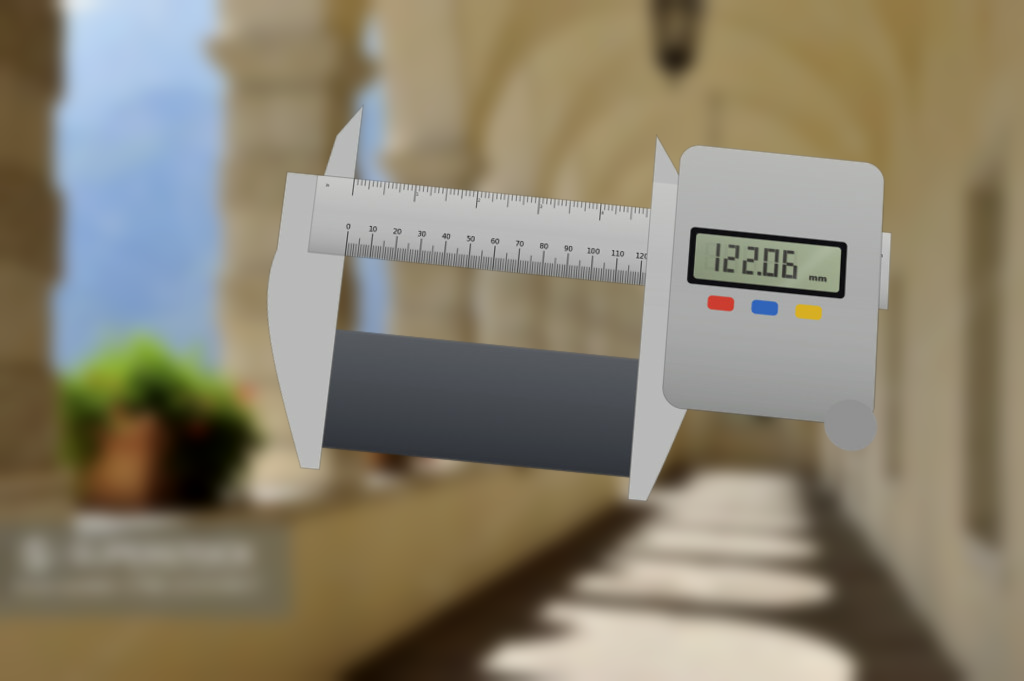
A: 122.06; mm
